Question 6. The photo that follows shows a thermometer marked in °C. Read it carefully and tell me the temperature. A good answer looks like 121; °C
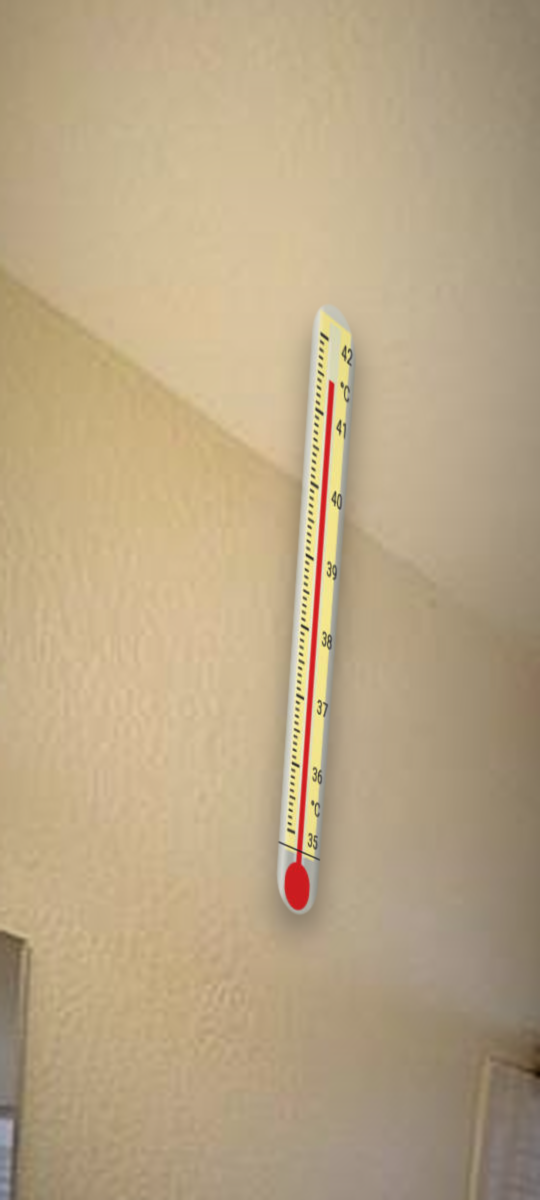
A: 41.5; °C
